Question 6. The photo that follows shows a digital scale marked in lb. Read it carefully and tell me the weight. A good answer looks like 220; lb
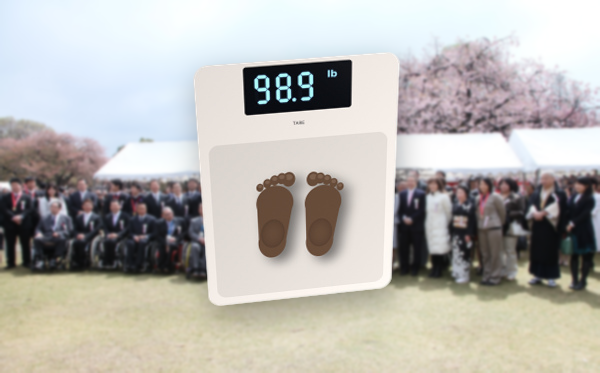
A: 98.9; lb
